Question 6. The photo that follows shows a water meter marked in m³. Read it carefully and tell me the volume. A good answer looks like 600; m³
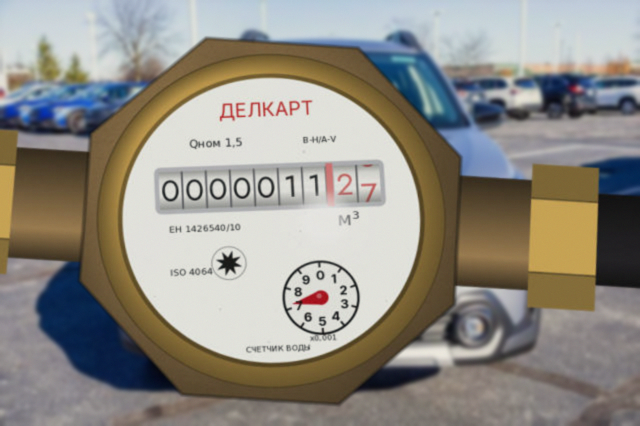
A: 11.267; m³
